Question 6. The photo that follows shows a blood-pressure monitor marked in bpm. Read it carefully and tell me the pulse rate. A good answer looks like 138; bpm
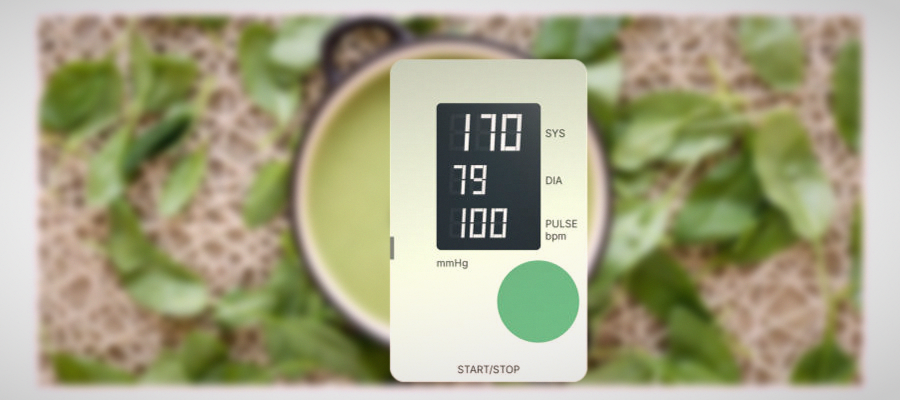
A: 100; bpm
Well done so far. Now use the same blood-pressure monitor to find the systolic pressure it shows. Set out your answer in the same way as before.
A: 170; mmHg
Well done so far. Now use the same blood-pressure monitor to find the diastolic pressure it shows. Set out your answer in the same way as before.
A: 79; mmHg
